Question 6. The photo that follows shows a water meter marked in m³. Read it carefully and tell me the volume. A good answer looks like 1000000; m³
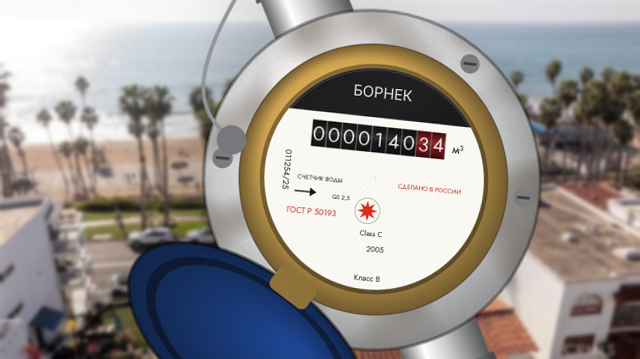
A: 140.34; m³
